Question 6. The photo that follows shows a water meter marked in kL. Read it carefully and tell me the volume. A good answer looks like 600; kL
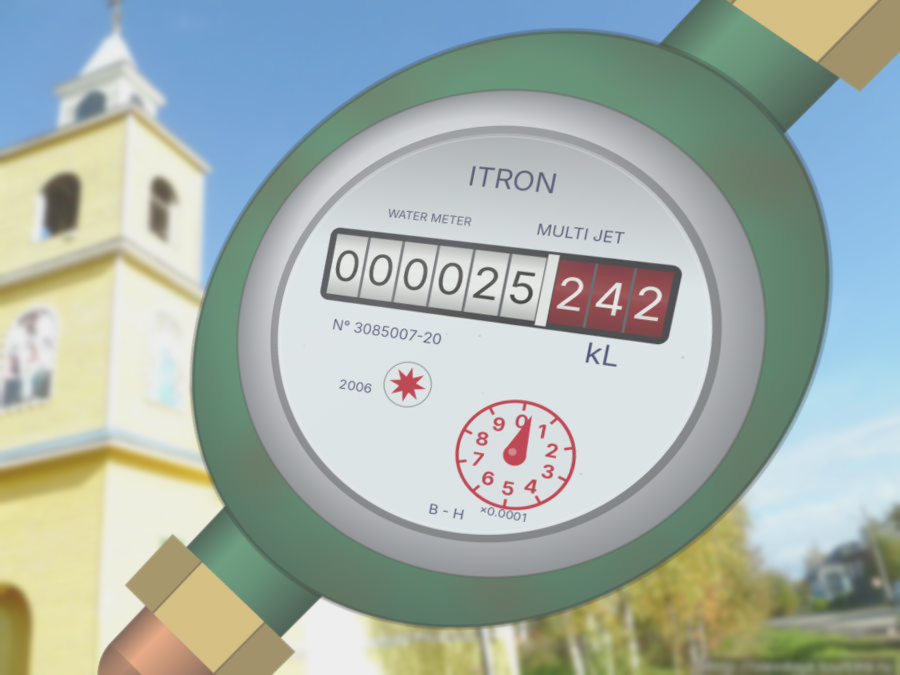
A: 25.2420; kL
